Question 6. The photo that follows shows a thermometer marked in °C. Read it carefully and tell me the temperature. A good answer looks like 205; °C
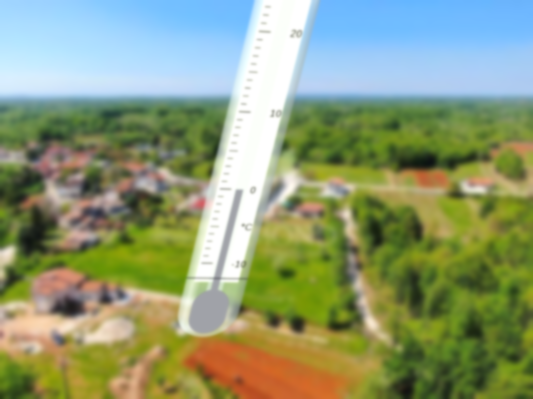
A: 0; °C
